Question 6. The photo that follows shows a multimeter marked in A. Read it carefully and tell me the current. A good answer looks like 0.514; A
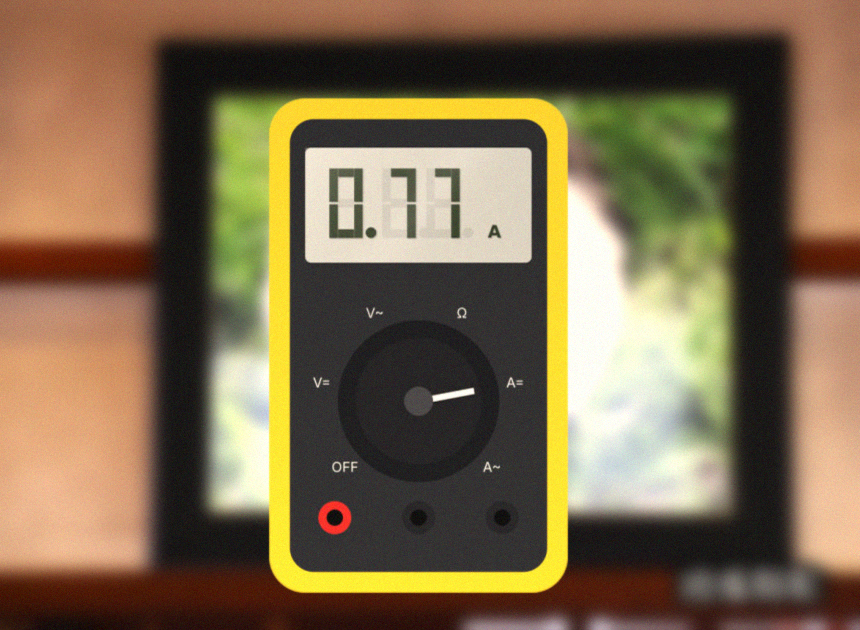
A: 0.77; A
